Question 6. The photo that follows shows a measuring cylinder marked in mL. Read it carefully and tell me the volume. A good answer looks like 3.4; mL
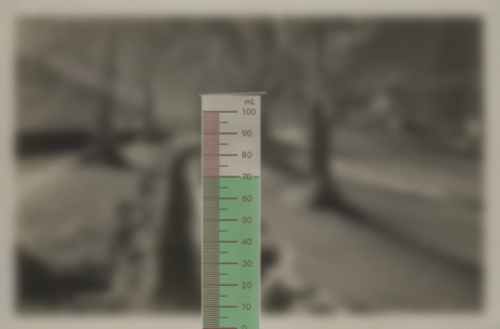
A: 70; mL
